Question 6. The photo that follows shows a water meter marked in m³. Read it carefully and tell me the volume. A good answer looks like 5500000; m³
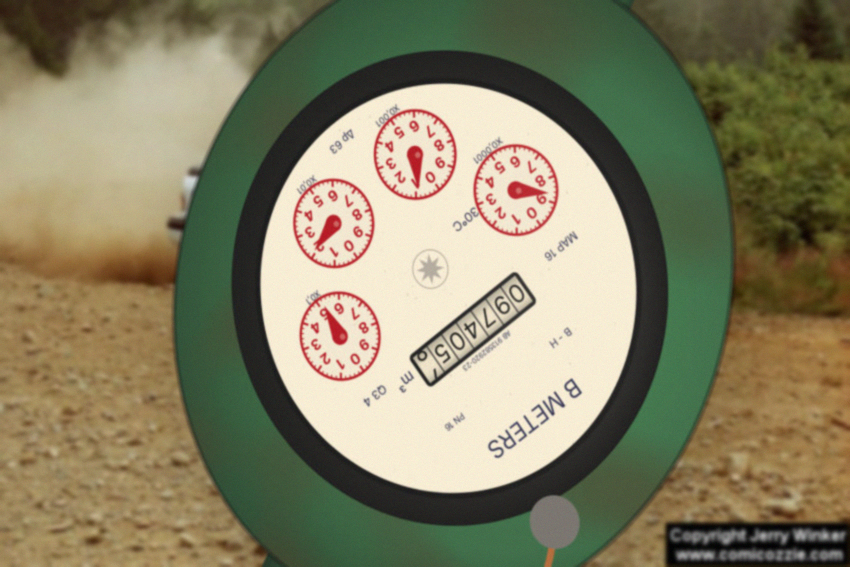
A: 974057.5208; m³
